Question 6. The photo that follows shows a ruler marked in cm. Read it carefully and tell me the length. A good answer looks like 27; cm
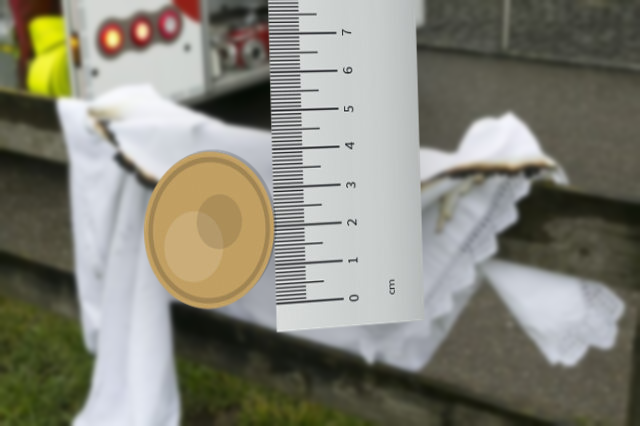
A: 4; cm
